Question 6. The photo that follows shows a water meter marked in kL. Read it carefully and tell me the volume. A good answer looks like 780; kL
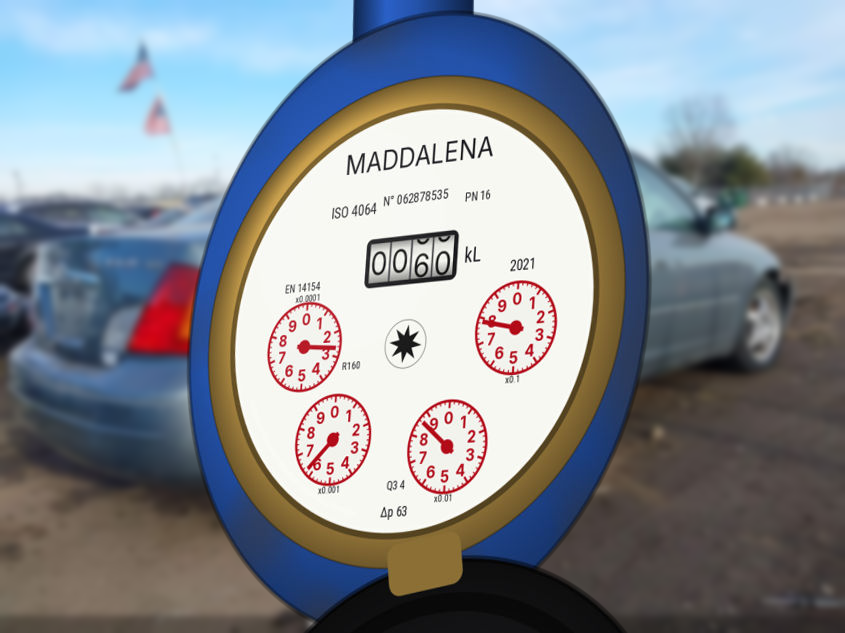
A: 59.7862; kL
